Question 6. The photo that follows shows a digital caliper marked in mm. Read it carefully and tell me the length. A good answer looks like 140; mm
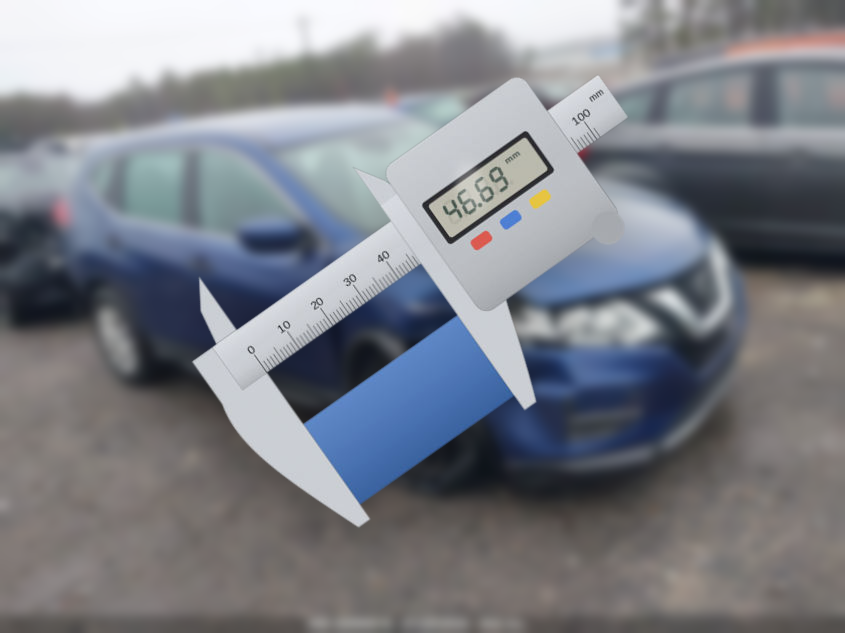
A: 46.69; mm
